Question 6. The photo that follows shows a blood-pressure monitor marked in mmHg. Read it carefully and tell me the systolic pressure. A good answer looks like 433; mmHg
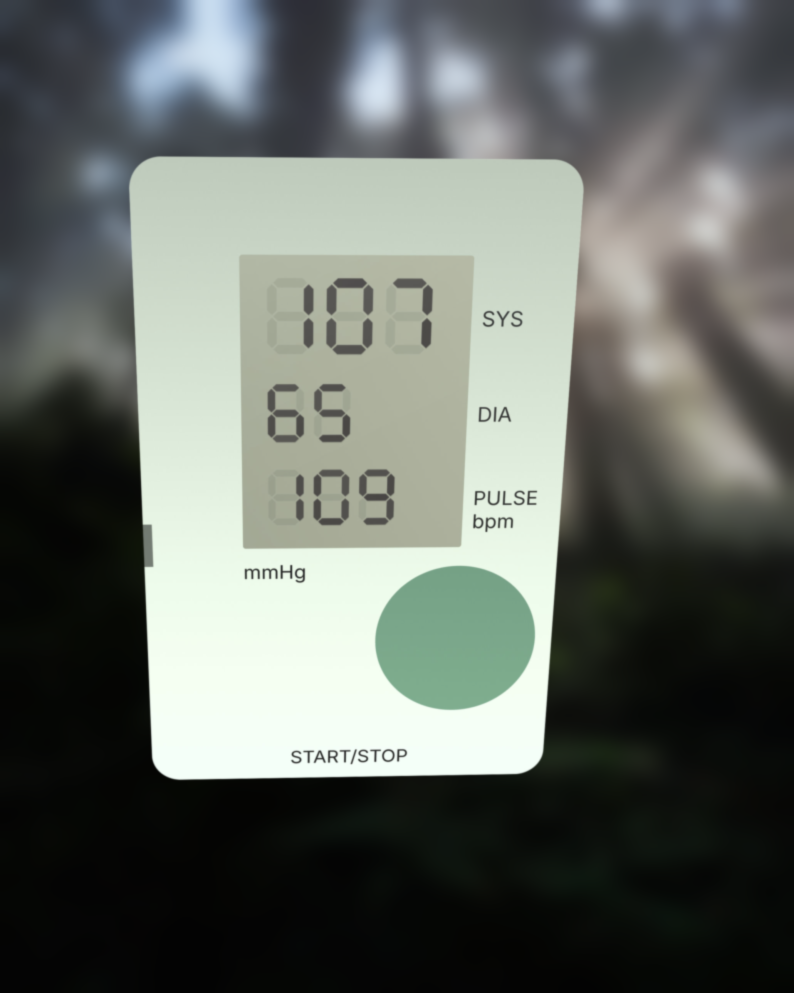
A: 107; mmHg
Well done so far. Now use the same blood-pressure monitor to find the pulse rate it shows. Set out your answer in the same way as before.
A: 109; bpm
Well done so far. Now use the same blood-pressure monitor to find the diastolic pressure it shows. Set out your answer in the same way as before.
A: 65; mmHg
